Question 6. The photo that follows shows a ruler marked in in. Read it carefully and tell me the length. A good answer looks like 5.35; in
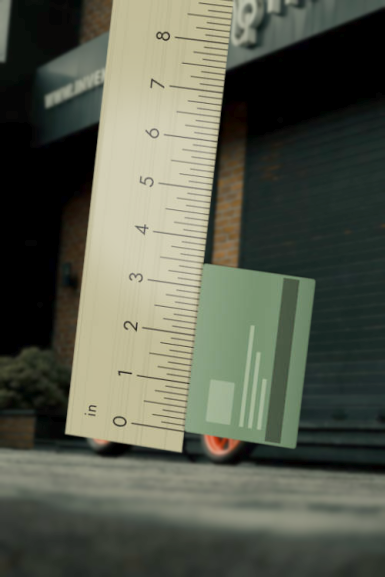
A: 3.5; in
